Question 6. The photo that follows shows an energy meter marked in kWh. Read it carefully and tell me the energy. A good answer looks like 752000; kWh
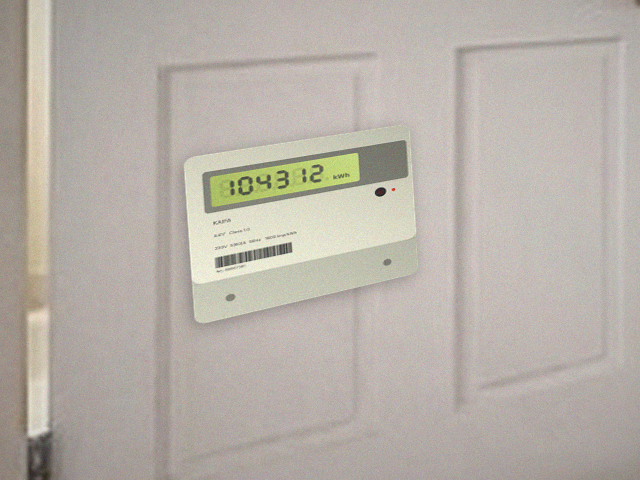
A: 104312; kWh
